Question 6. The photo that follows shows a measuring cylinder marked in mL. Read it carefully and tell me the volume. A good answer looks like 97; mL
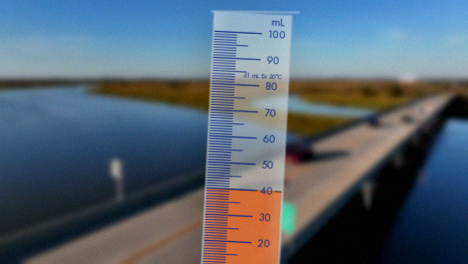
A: 40; mL
